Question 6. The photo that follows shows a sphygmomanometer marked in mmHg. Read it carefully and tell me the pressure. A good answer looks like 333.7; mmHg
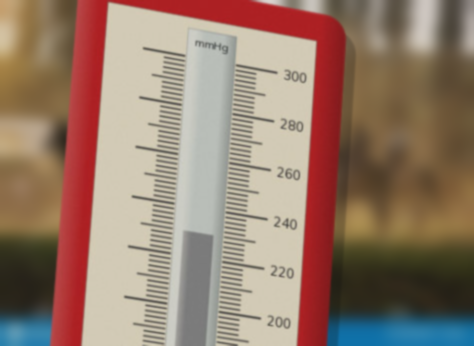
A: 230; mmHg
